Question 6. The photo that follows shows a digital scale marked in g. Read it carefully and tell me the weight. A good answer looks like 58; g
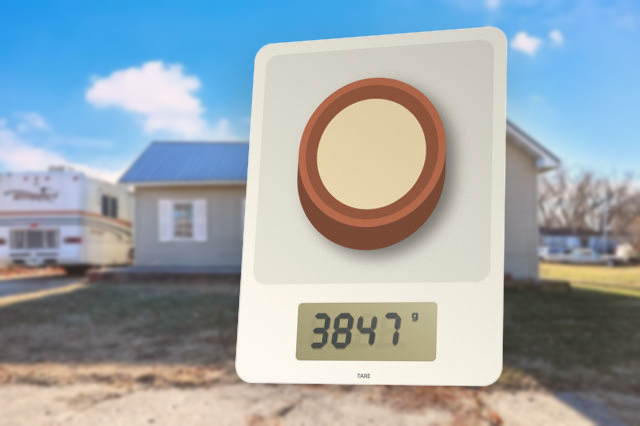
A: 3847; g
